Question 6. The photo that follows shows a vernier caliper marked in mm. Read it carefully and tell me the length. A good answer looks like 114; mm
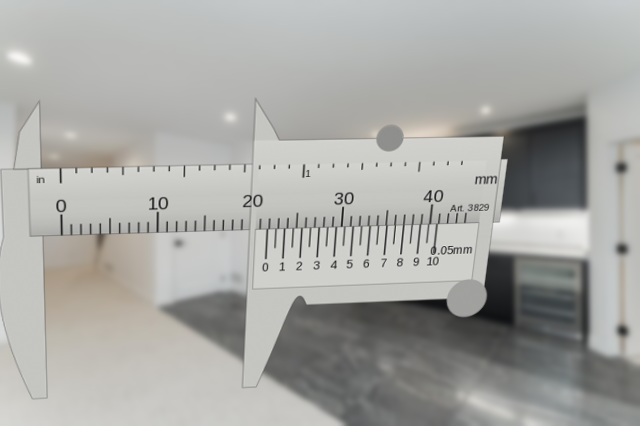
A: 21.8; mm
